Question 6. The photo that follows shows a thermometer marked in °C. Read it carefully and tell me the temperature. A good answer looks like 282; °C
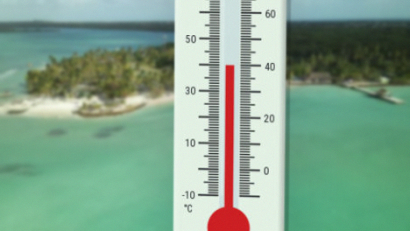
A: 40; °C
